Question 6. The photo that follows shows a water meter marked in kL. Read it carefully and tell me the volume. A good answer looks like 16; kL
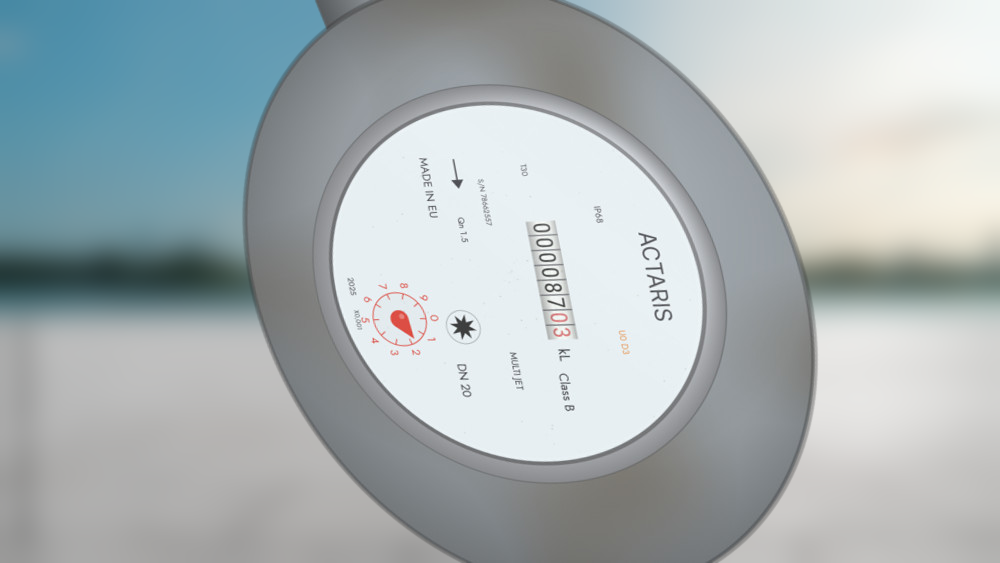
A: 87.031; kL
